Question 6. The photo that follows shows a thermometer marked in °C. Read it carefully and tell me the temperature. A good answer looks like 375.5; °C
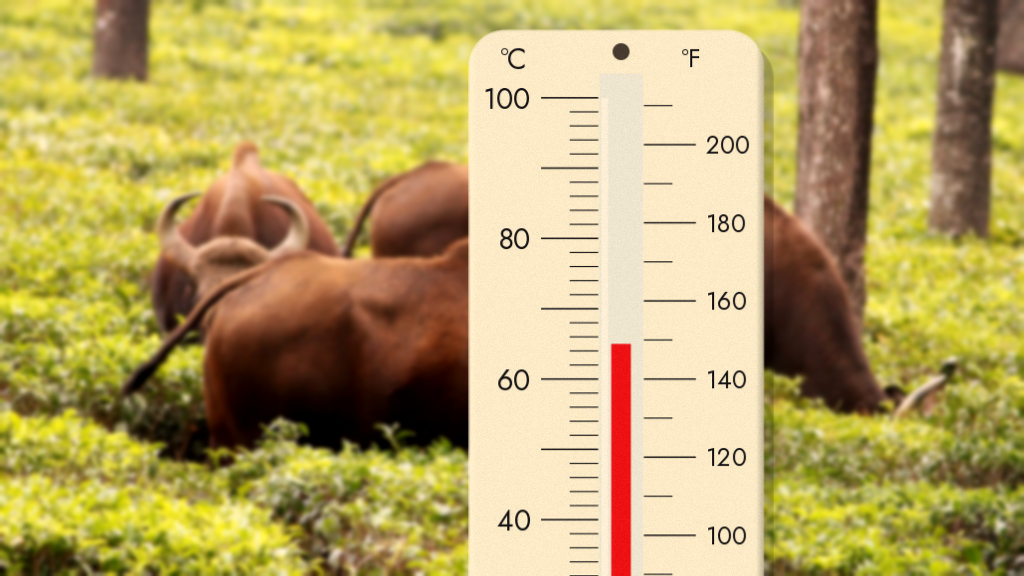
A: 65; °C
